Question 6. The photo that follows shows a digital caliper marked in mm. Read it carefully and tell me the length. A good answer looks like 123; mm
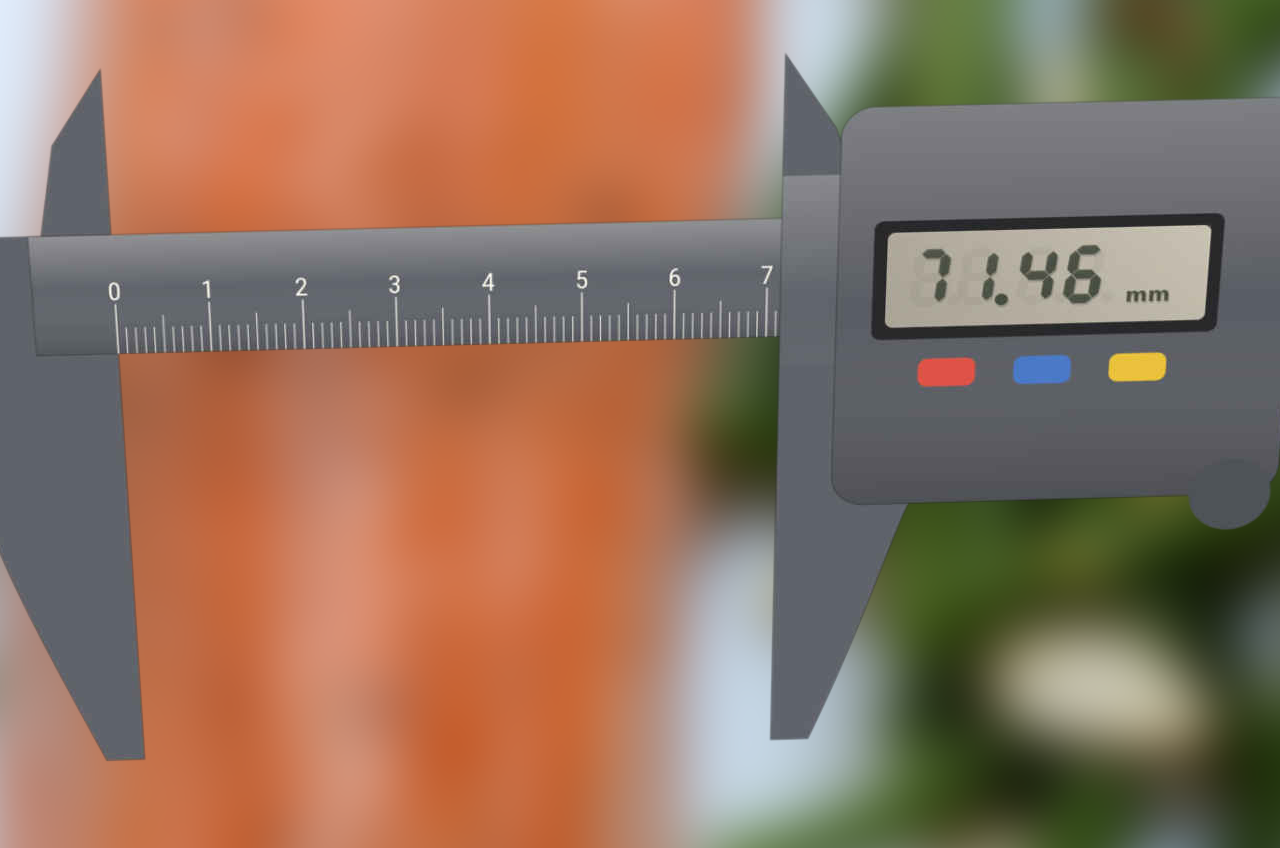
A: 71.46; mm
